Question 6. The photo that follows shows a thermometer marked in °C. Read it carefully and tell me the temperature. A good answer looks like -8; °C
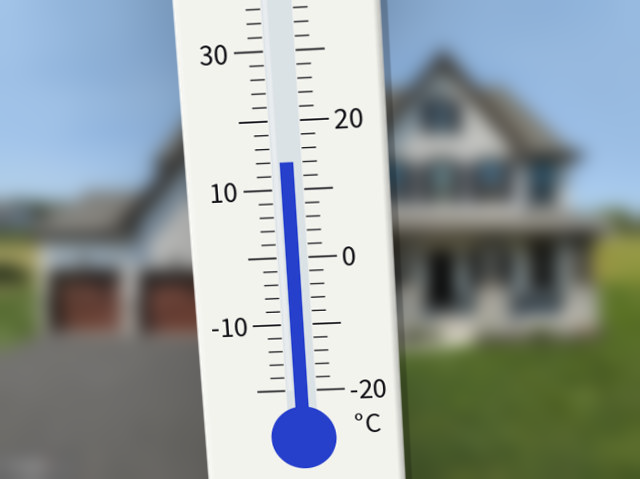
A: 14; °C
